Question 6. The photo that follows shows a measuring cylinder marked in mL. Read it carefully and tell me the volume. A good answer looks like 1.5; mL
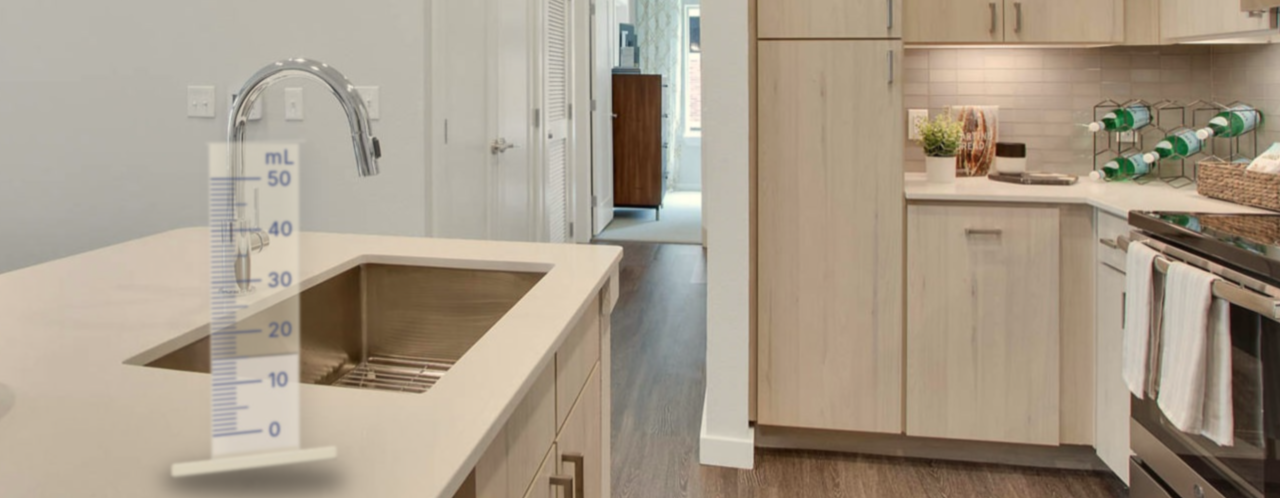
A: 15; mL
